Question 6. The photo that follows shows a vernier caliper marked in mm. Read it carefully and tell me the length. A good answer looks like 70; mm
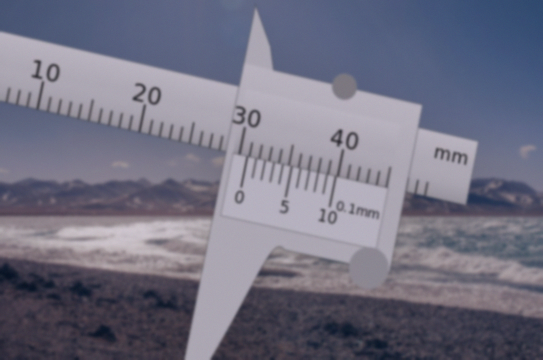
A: 30.8; mm
